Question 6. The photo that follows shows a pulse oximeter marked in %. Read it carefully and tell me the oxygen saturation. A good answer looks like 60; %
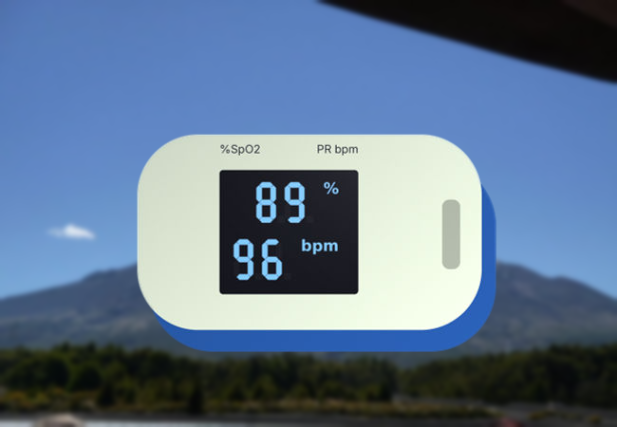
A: 89; %
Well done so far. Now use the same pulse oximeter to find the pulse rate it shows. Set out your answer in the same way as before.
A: 96; bpm
